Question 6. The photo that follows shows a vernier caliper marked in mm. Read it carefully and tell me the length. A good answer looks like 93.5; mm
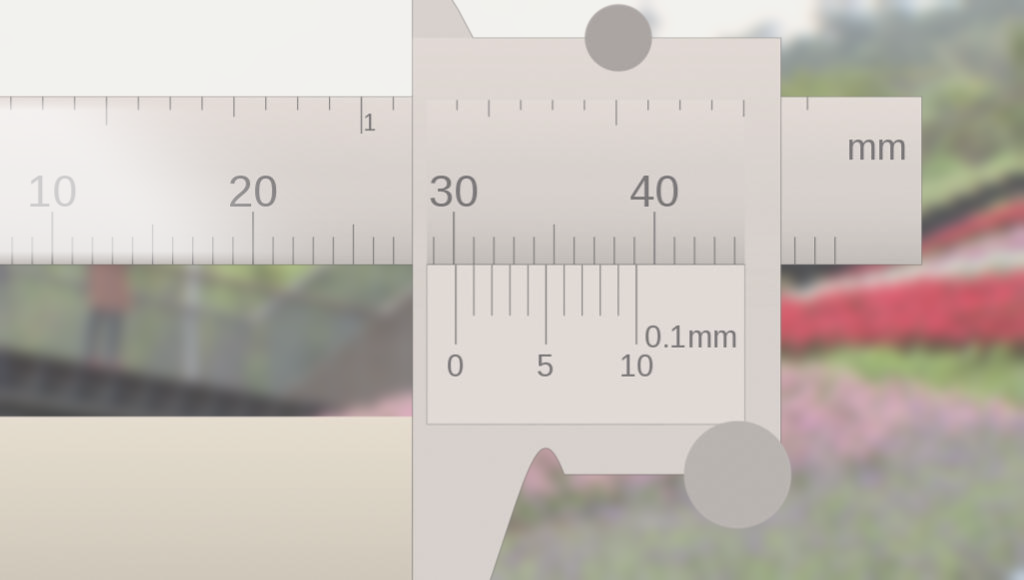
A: 30.1; mm
